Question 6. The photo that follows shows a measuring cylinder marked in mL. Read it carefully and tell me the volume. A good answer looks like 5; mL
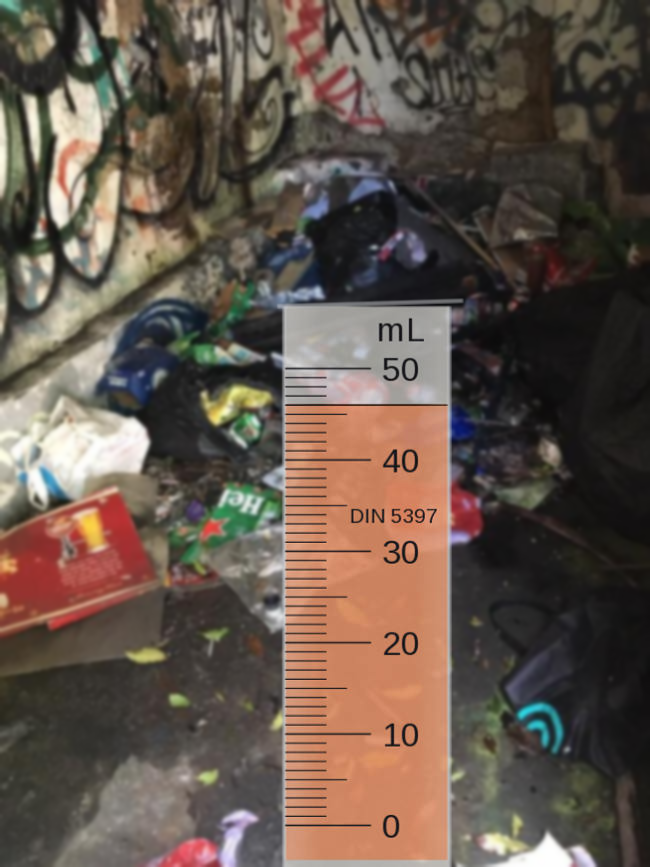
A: 46; mL
